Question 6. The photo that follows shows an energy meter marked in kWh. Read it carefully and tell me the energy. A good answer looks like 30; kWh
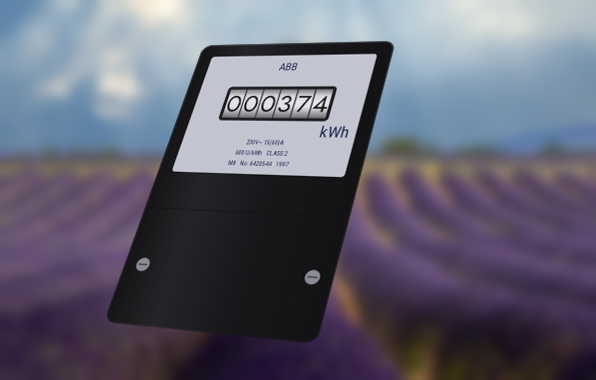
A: 374; kWh
